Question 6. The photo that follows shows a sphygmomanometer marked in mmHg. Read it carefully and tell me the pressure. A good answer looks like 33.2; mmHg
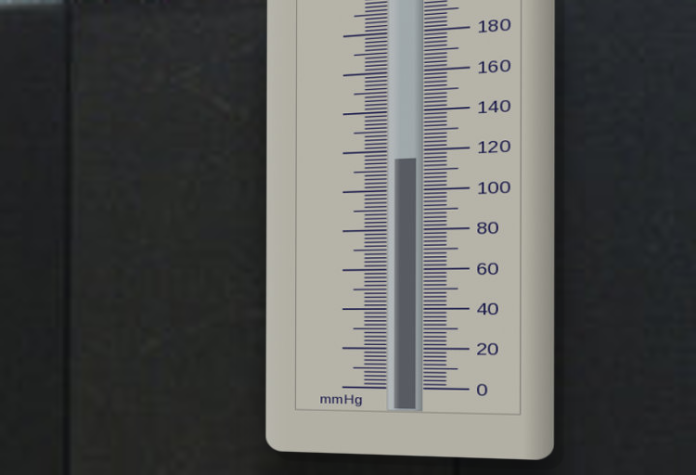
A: 116; mmHg
